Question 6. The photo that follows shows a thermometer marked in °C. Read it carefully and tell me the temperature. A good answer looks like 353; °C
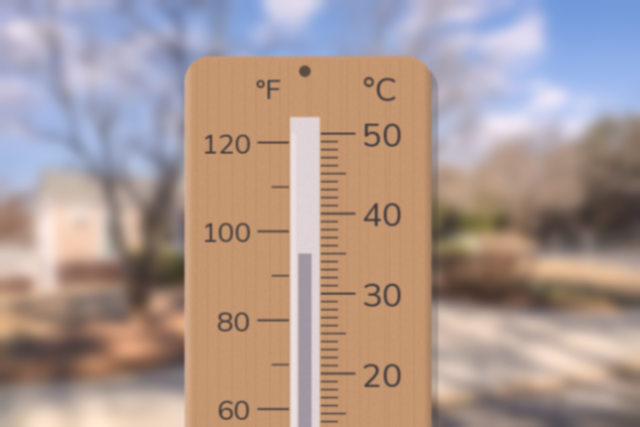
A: 35; °C
